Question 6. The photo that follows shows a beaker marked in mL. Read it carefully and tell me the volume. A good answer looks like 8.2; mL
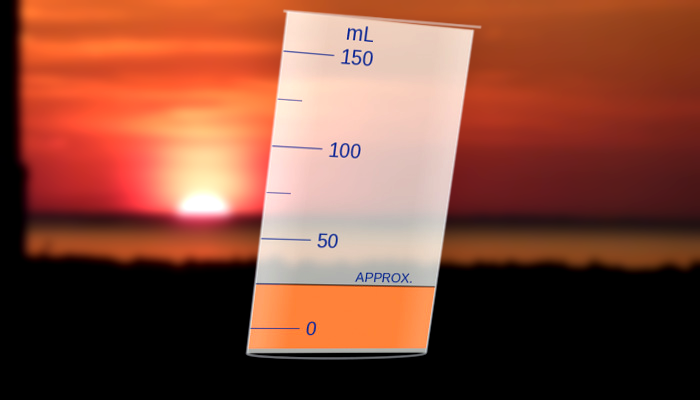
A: 25; mL
